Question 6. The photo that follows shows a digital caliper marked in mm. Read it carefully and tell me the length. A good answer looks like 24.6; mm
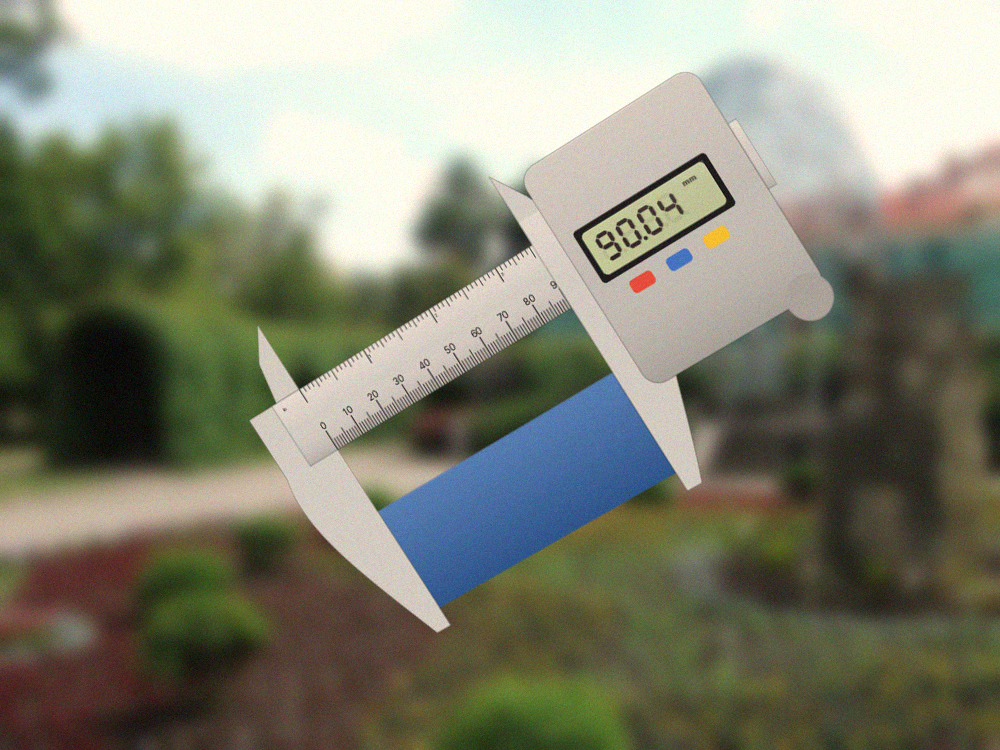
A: 90.04; mm
